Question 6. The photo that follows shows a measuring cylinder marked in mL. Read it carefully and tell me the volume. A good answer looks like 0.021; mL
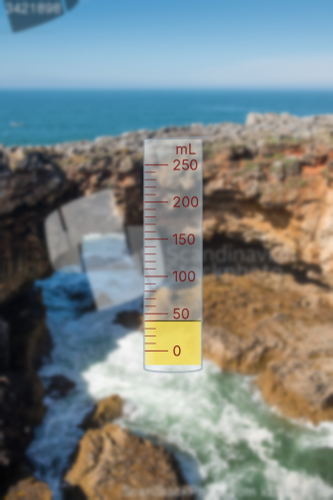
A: 40; mL
